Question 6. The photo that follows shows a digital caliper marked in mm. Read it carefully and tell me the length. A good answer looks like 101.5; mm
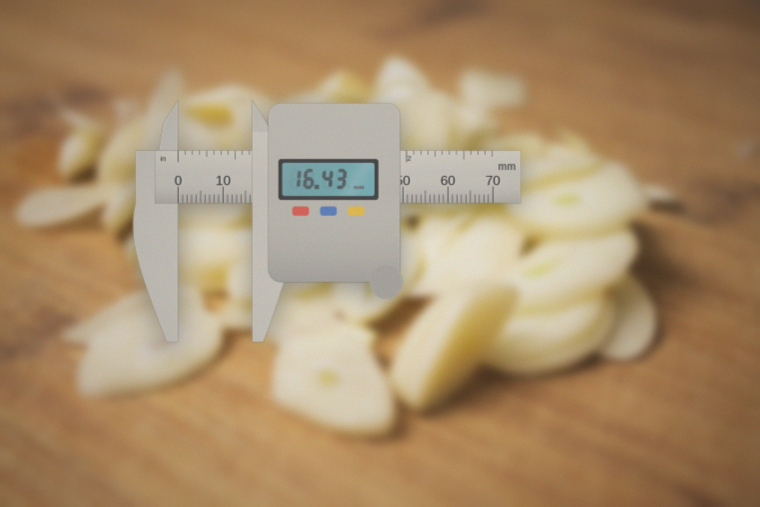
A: 16.43; mm
